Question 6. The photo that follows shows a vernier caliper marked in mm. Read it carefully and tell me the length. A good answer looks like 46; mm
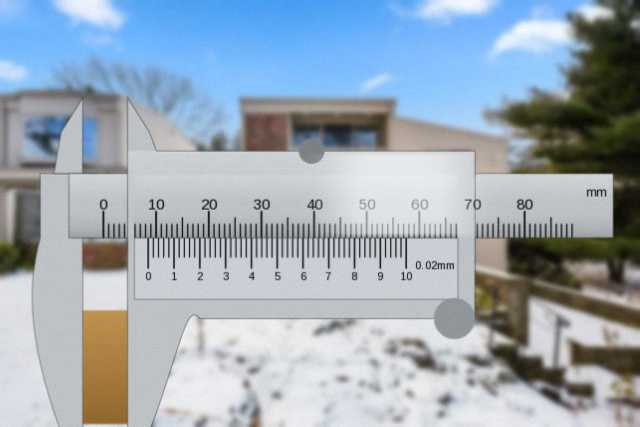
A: 8.5; mm
